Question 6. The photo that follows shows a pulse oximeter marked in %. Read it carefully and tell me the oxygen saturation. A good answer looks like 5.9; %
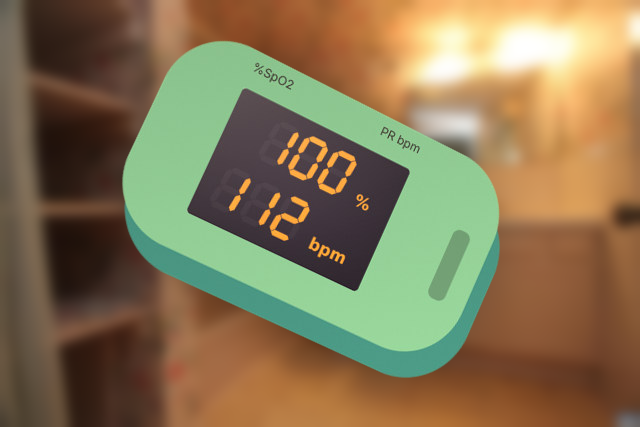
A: 100; %
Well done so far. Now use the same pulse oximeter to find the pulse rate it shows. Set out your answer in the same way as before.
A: 112; bpm
